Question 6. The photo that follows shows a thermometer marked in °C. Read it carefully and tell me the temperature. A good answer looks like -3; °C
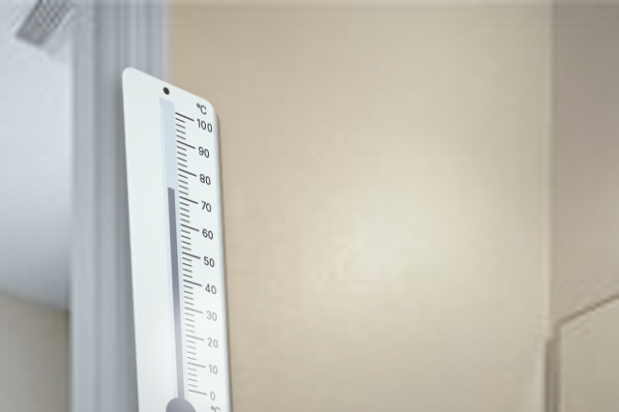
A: 72; °C
